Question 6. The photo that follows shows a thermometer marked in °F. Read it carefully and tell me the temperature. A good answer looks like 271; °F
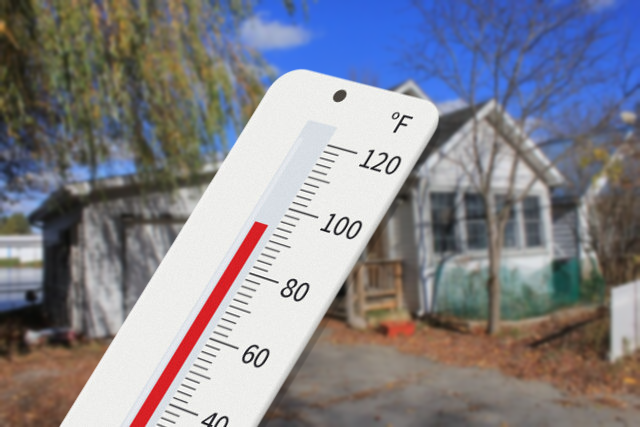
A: 94; °F
